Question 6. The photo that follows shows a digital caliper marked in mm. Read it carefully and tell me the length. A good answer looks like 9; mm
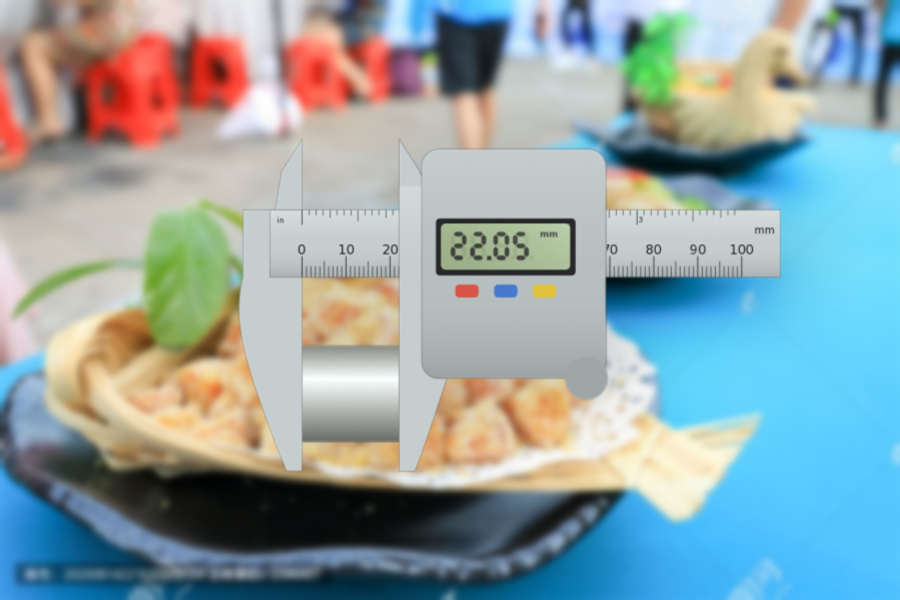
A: 22.05; mm
